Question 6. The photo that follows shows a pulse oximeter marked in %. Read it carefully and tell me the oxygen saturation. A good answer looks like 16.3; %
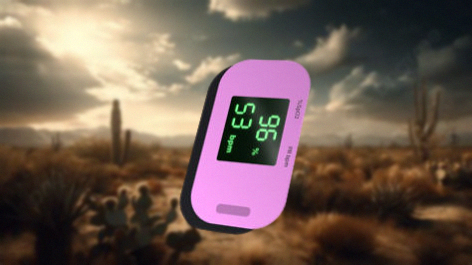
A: 96; %
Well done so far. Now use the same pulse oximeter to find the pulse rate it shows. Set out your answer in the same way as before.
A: 53; bpm
